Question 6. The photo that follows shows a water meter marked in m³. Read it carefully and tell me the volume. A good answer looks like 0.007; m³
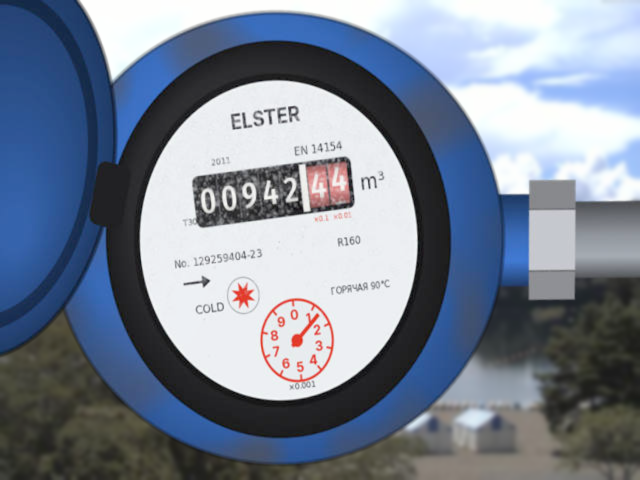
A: 942.441; m³
